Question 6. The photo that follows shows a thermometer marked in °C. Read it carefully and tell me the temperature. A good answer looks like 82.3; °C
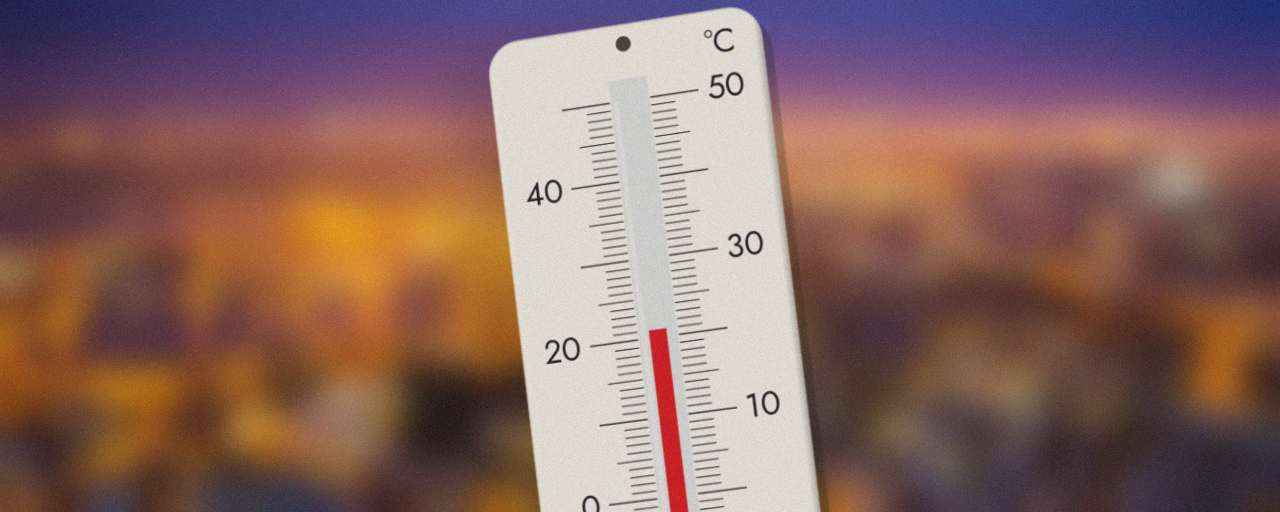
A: 21; °C
